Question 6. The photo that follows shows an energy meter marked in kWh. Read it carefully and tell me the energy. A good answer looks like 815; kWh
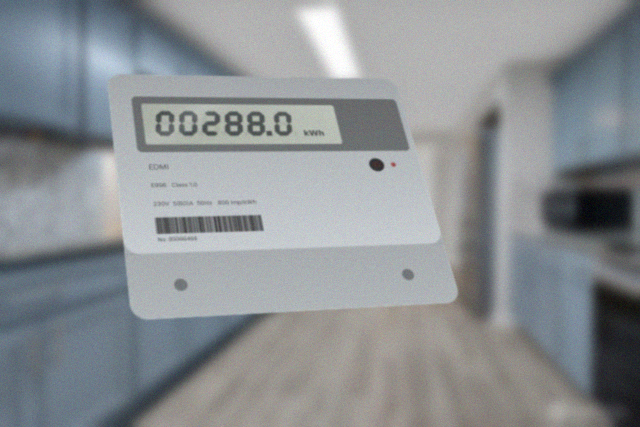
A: 288.0; kWh
